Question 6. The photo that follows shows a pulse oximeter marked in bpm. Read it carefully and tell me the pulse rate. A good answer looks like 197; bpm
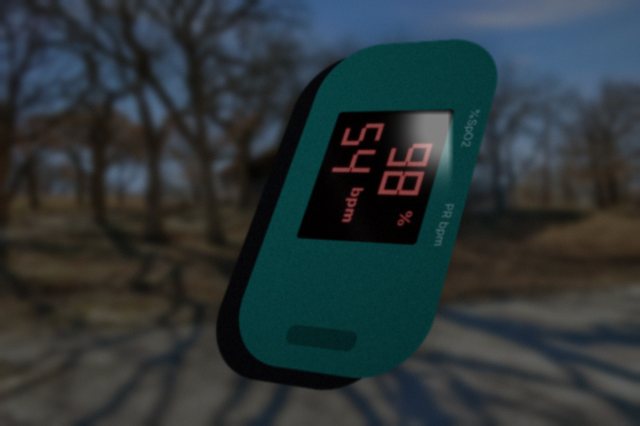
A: 54; bpm
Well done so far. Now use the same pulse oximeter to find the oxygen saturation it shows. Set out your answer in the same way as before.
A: 98; %
